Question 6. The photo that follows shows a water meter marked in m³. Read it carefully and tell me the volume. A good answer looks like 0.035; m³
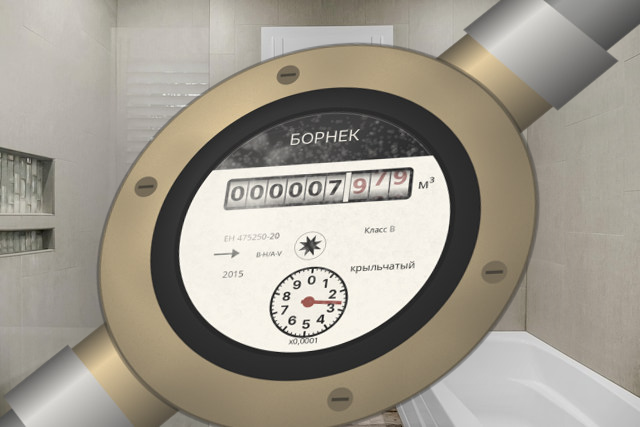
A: 7.9792; m³
